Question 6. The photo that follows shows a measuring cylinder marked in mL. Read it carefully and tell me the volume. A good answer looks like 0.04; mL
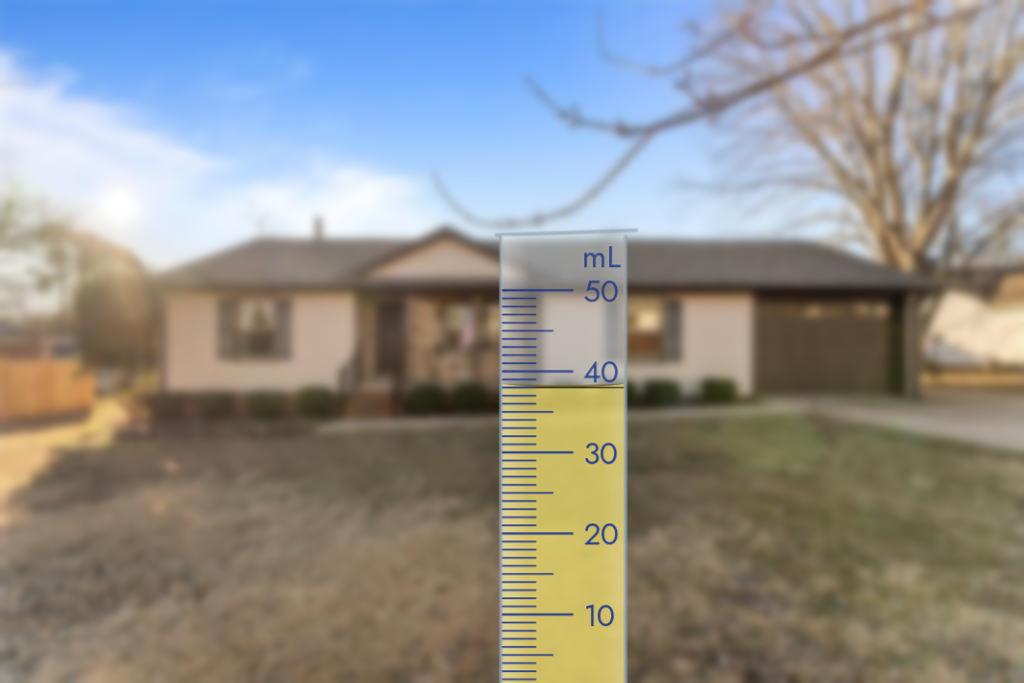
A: 38; mL
